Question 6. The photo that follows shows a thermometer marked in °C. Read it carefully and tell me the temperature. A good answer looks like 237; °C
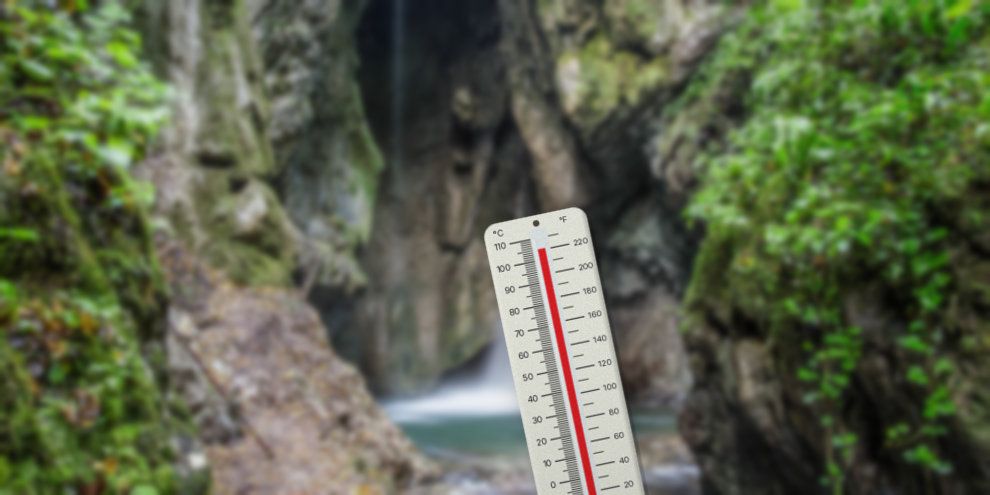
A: 105; °C
